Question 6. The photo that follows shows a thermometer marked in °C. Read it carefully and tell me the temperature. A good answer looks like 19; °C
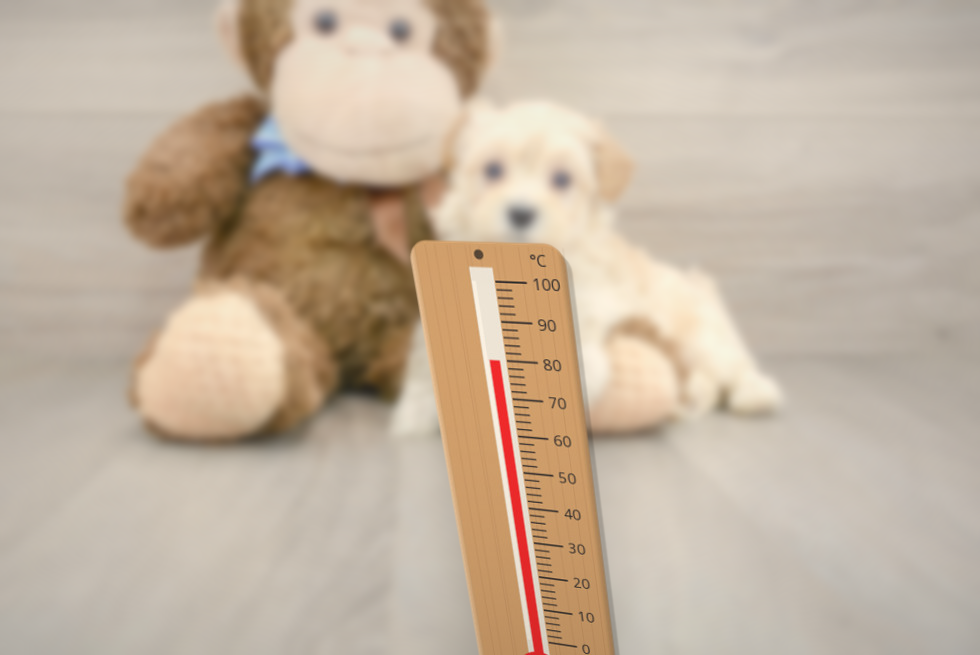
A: 80; °C
